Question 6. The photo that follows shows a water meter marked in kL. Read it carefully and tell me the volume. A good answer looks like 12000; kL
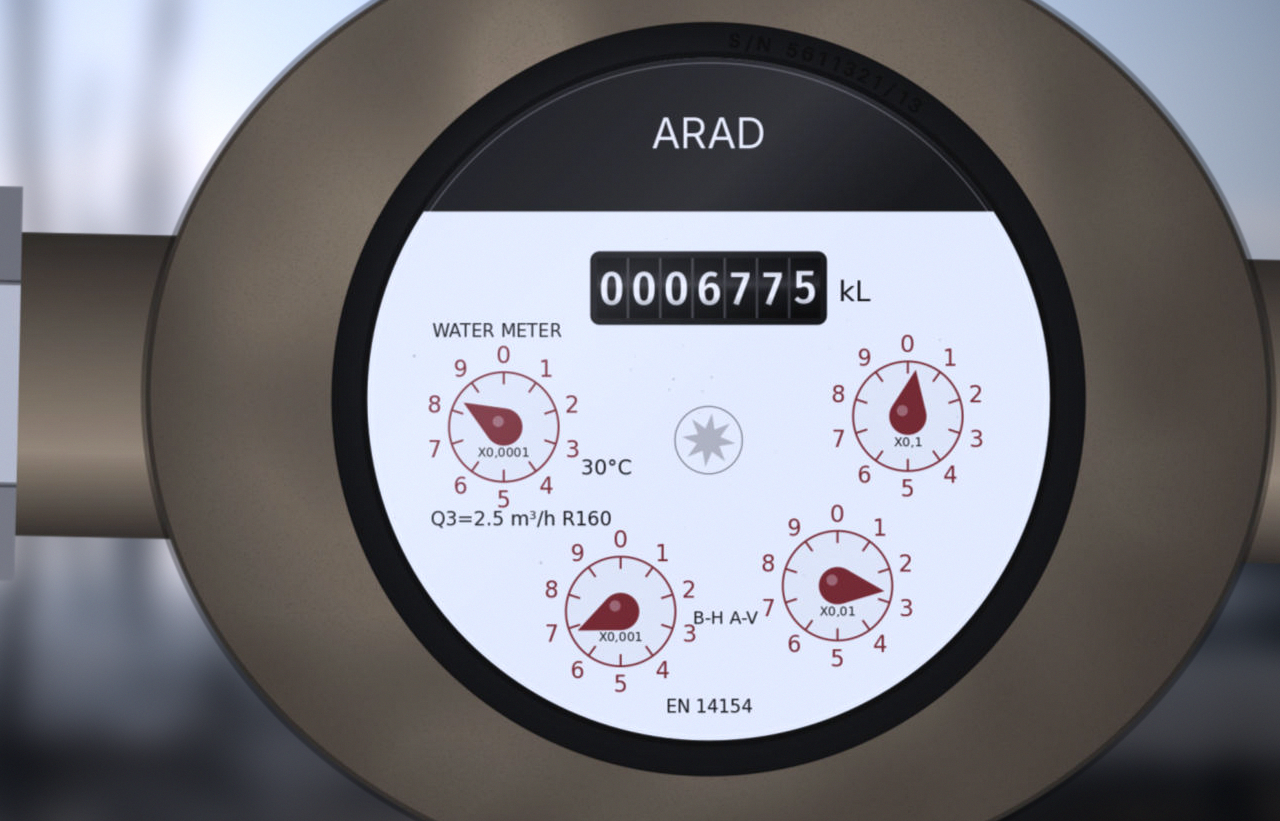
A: 6775.0268; kL
